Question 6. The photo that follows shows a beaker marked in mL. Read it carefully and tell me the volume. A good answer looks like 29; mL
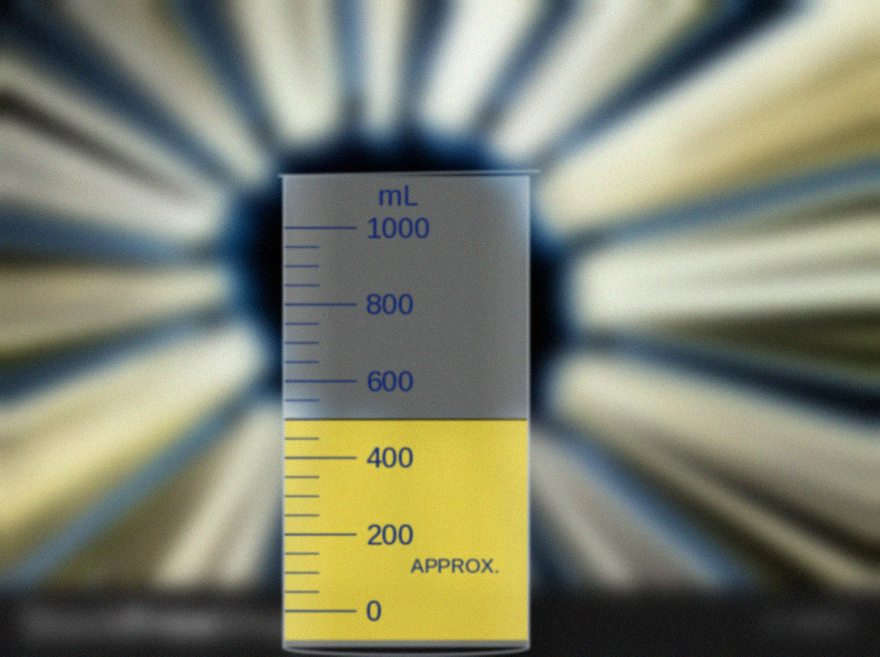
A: 500; mL
